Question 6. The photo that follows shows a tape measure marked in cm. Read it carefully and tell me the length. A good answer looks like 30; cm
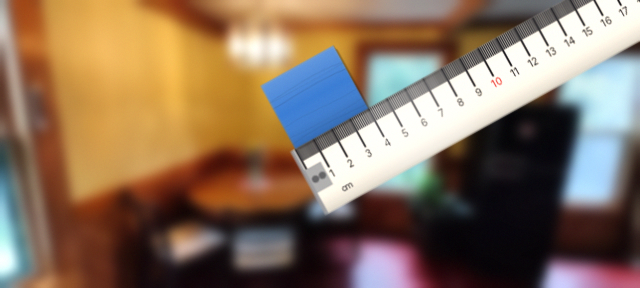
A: 4; cm
